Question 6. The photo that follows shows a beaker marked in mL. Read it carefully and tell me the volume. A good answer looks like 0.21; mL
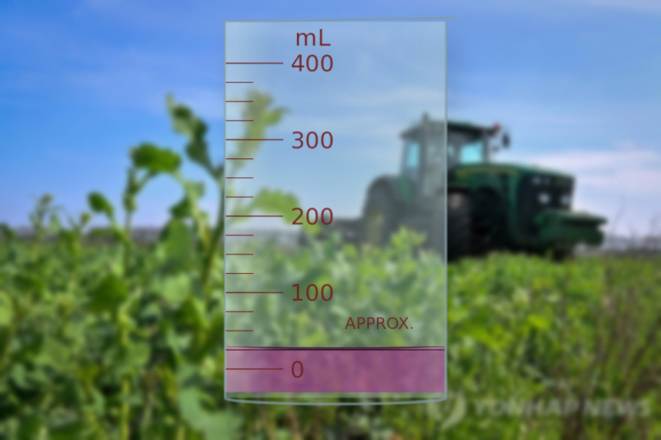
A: 25; mL
